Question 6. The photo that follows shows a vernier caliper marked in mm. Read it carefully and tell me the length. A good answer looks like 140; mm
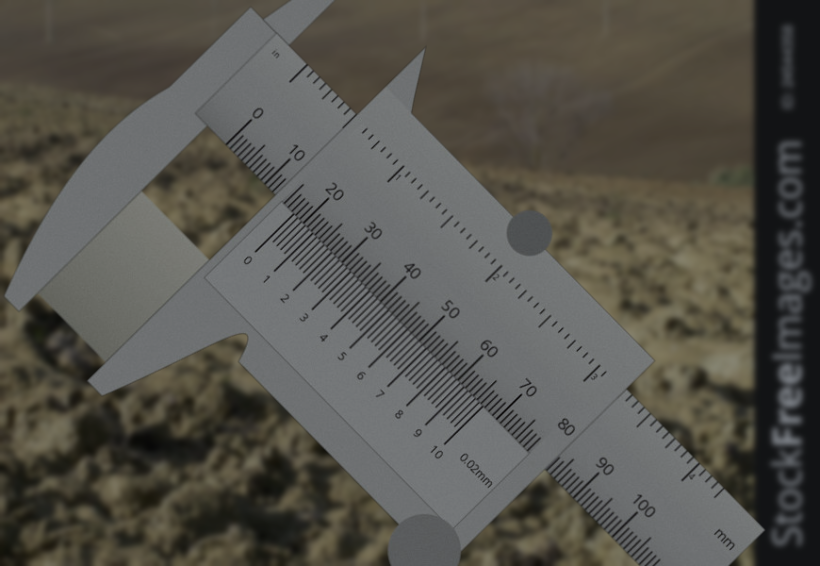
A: 17.6; mm
